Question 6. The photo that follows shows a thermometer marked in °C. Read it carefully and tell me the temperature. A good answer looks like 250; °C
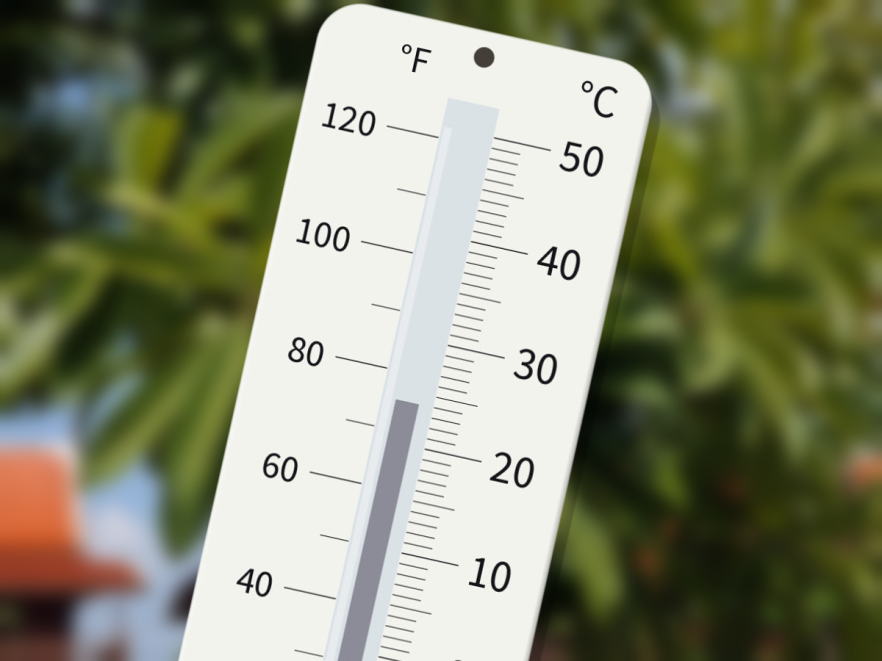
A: 24; °C
